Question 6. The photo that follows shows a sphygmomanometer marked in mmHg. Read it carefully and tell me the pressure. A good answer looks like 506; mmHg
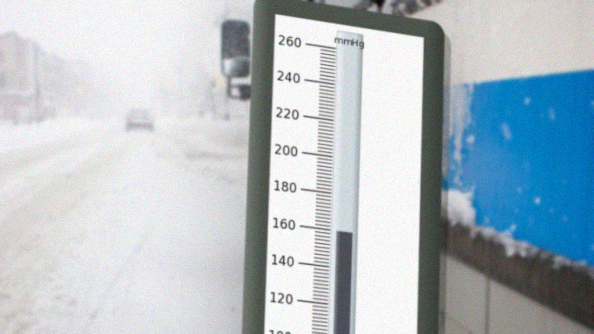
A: 160; mmHg
